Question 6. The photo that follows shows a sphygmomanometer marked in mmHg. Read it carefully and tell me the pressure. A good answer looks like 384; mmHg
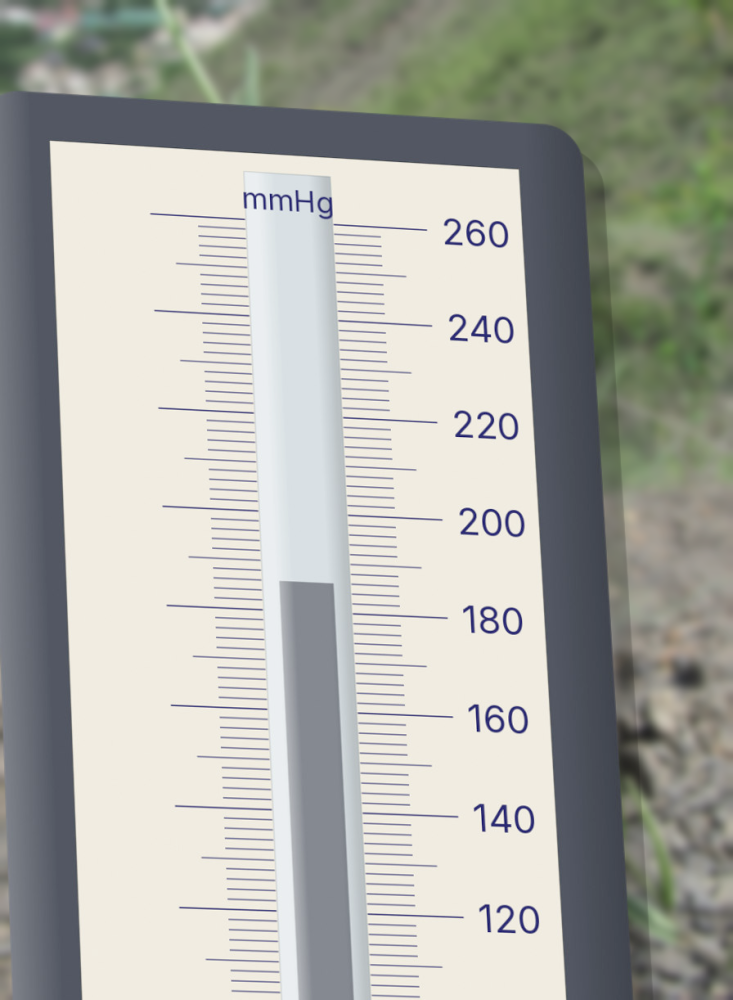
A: 186; mmHg
